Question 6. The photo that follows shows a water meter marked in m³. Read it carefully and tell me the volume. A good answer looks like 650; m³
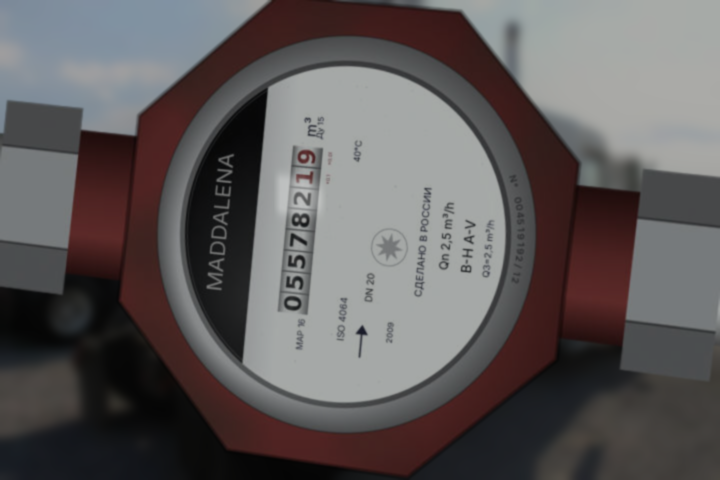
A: 55782.19; m³
